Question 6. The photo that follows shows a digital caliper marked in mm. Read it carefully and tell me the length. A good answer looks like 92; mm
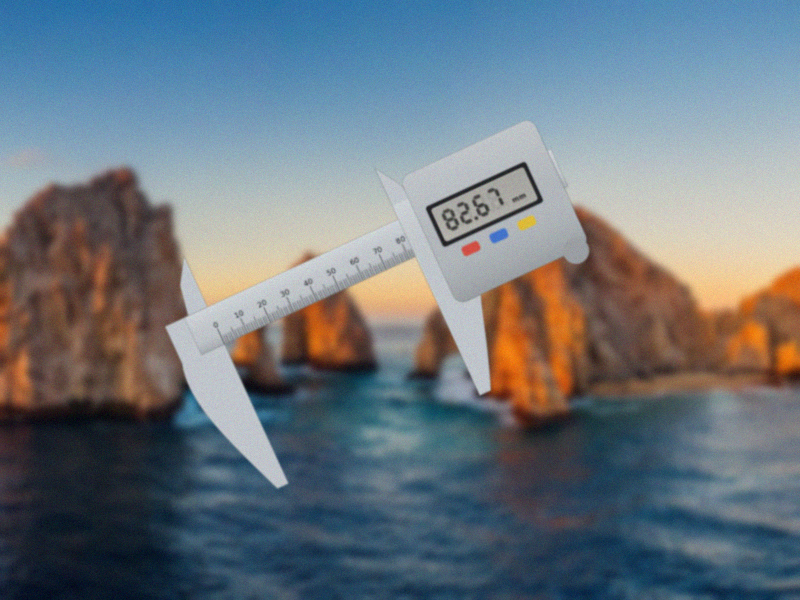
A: 82.67; mm
